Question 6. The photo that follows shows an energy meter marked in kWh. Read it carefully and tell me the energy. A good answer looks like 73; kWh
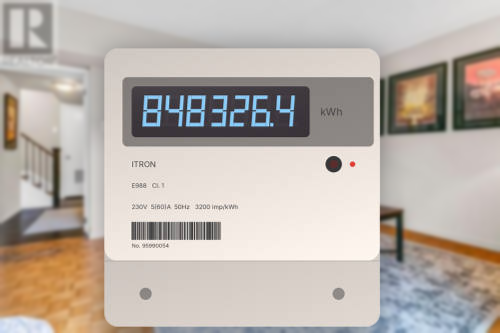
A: 848326.4; kWh
